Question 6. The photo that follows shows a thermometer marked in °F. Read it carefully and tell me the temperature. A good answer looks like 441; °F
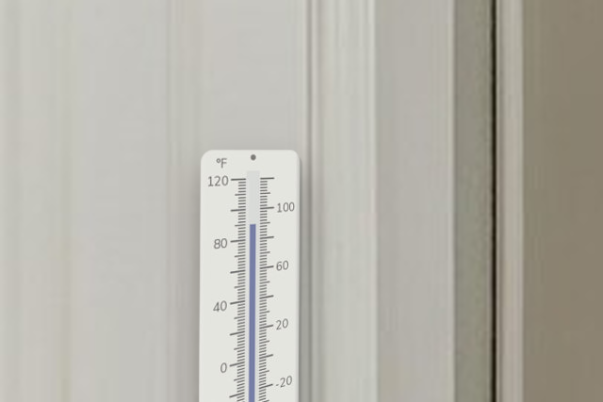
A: 90; °F
